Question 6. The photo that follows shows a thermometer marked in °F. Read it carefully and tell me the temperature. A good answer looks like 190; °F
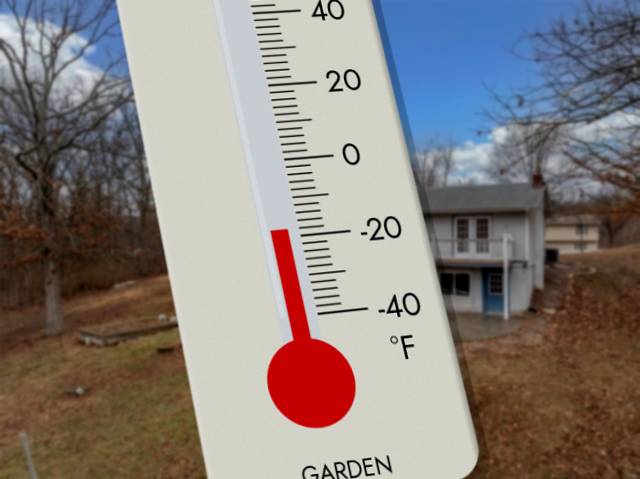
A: -18; °F
